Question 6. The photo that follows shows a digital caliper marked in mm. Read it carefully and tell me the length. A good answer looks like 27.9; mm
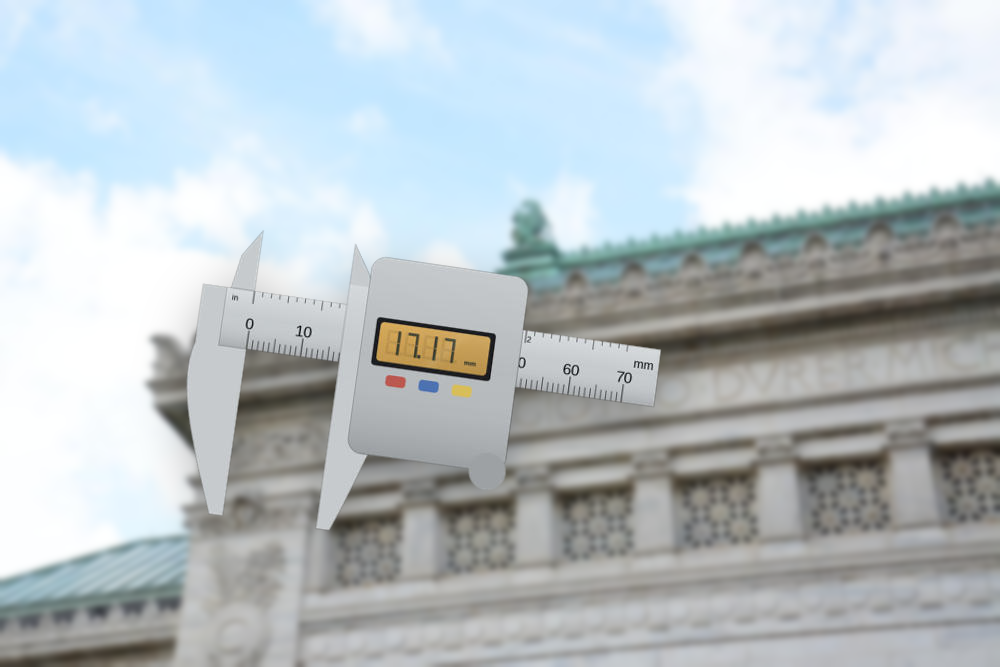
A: 17.17; mm
